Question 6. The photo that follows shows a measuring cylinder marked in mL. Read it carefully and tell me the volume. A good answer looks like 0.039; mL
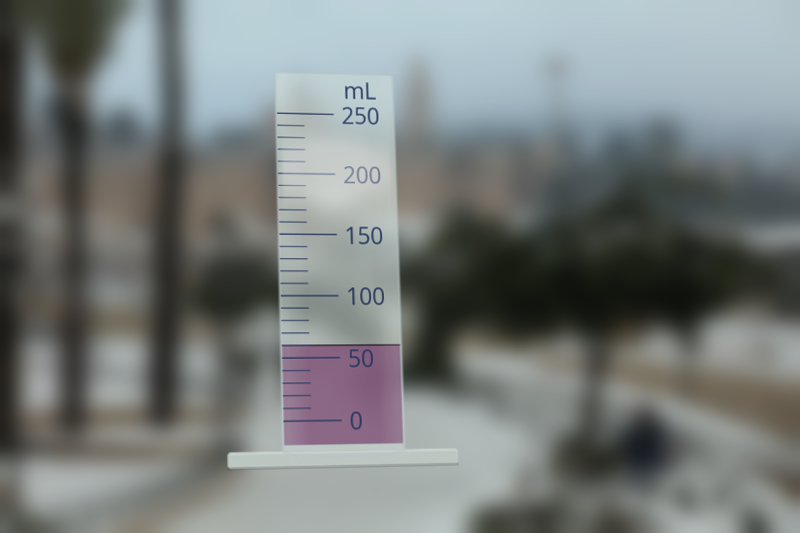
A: 60; mL
